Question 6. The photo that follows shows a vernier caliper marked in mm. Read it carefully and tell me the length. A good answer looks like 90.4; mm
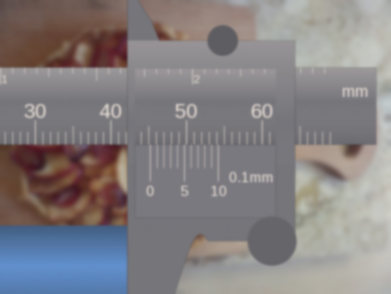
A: 45.2; mm
